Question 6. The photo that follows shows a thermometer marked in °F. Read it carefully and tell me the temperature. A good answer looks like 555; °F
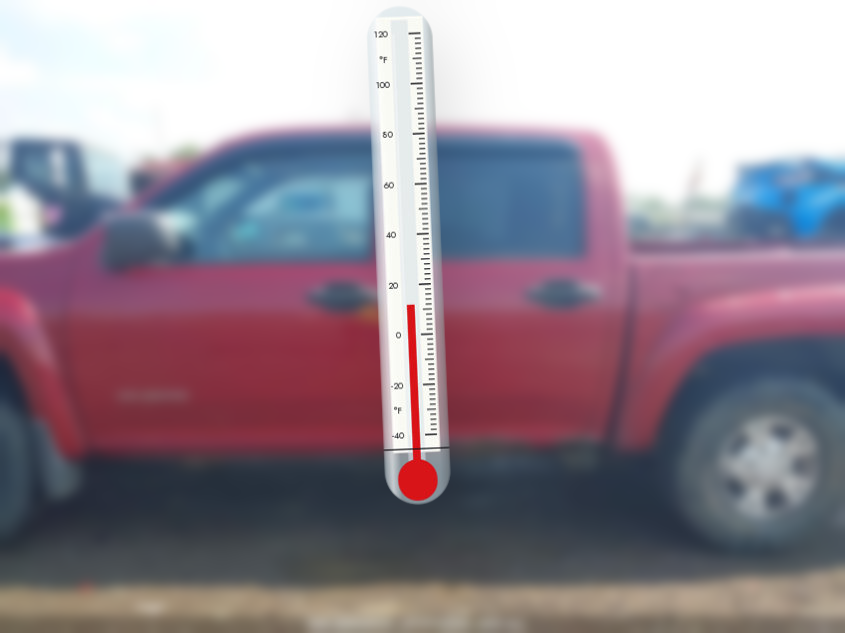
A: 12; °F
